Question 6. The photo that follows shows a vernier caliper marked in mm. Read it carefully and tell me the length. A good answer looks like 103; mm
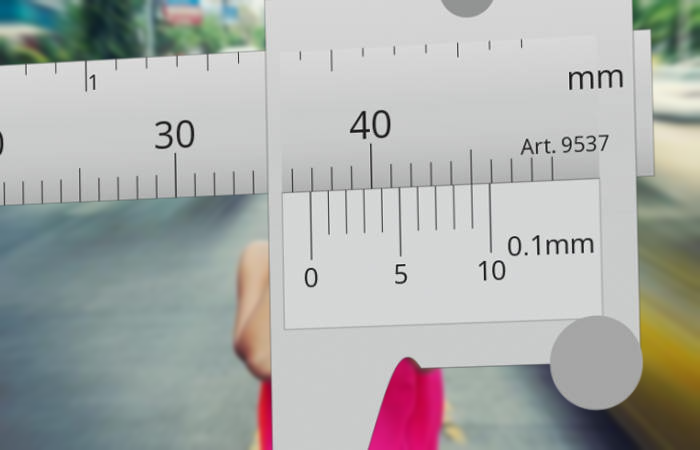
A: 36.9; mm
